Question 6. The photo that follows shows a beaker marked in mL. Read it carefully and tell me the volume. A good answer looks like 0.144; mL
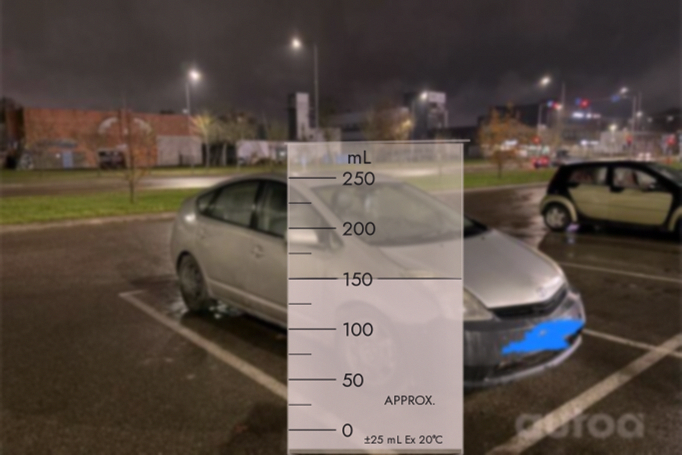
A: 150; mL
